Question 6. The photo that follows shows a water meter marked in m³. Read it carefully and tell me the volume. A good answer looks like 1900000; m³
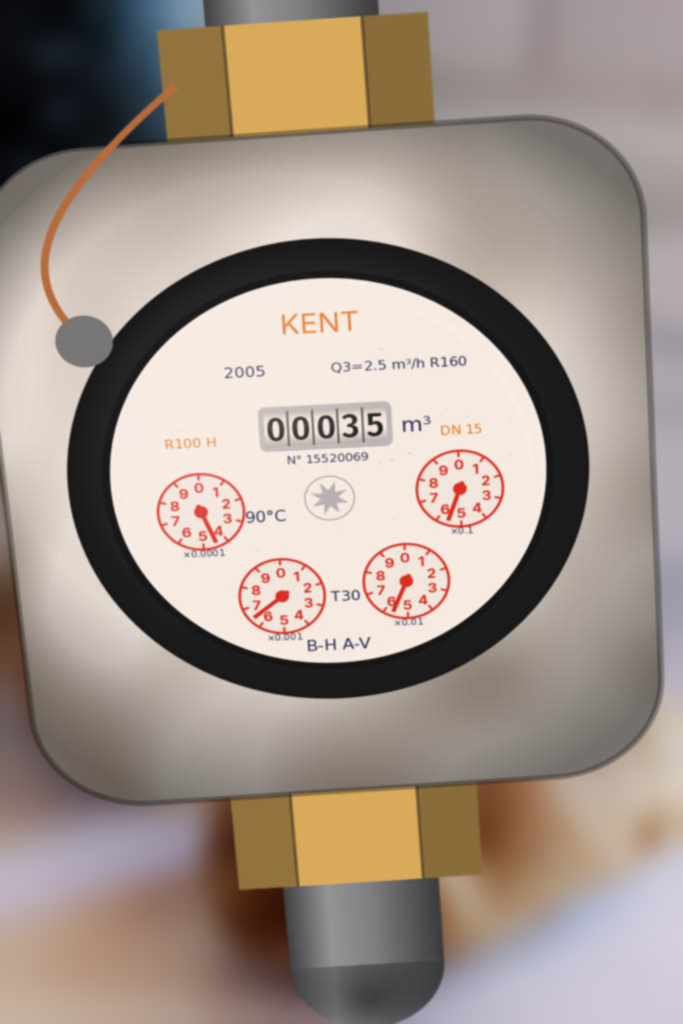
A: 35.5564; m³
